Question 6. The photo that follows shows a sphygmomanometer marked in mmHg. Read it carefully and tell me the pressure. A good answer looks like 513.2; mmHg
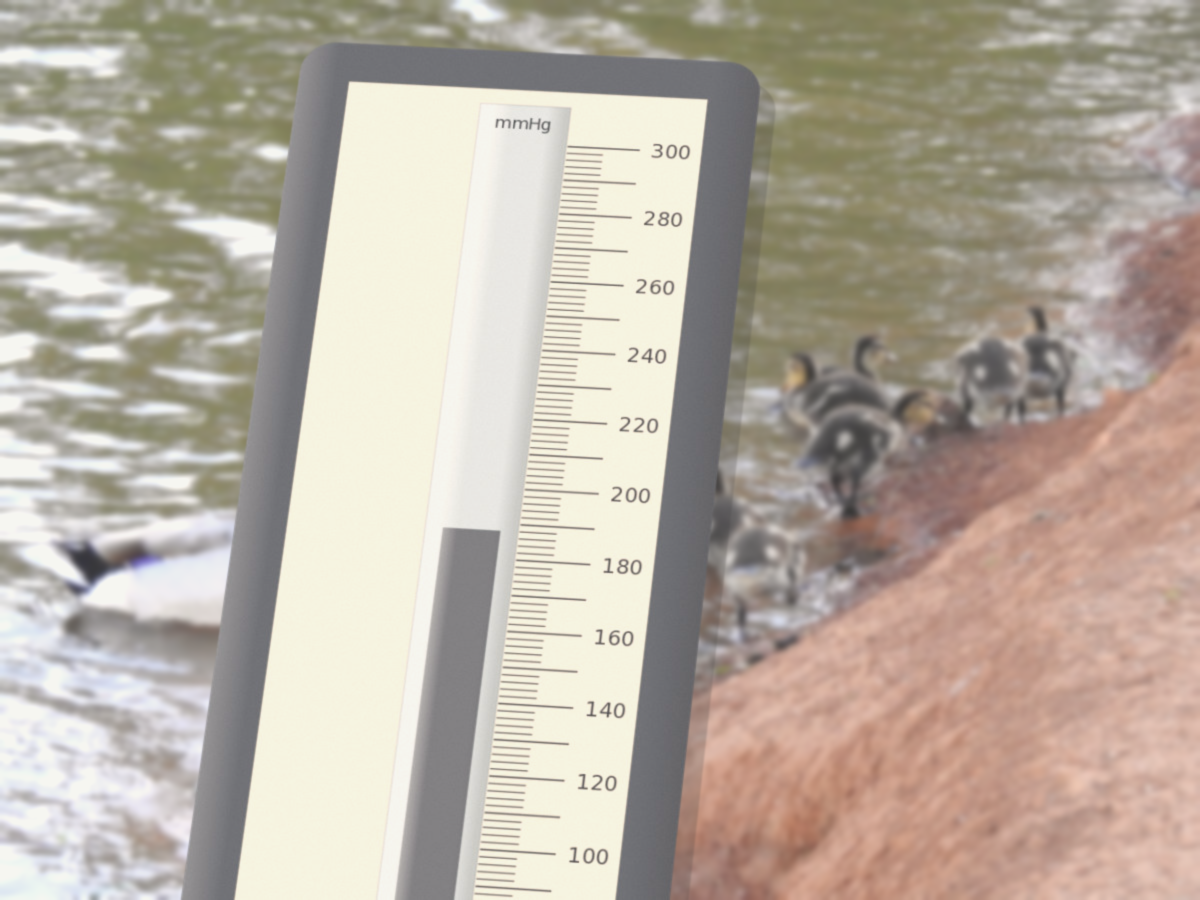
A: 188; mmHg
